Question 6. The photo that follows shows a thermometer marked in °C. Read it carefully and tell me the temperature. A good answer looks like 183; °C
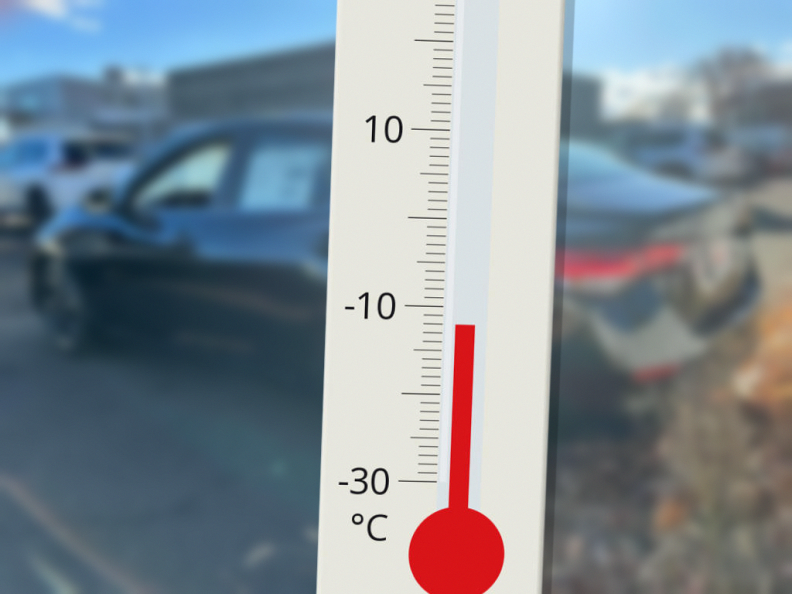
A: -12; °C
